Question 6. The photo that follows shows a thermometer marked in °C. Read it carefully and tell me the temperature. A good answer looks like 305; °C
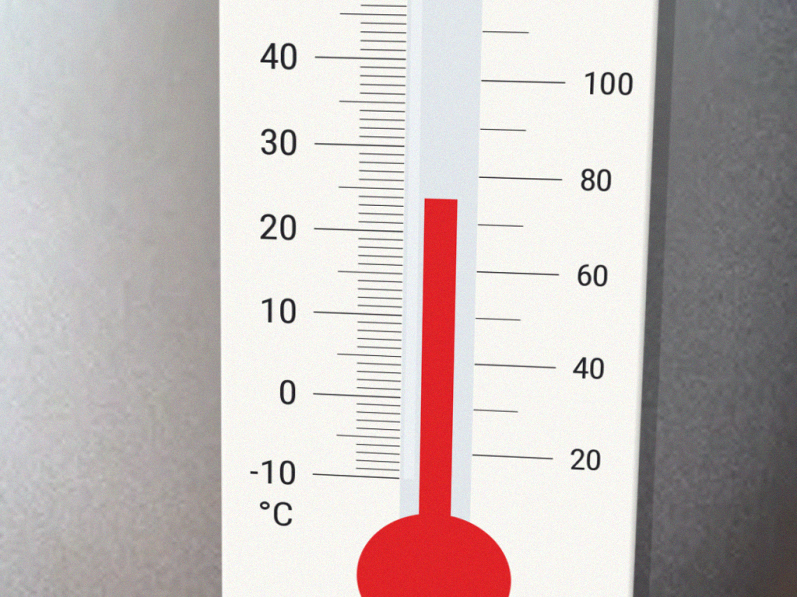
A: 24; °C
